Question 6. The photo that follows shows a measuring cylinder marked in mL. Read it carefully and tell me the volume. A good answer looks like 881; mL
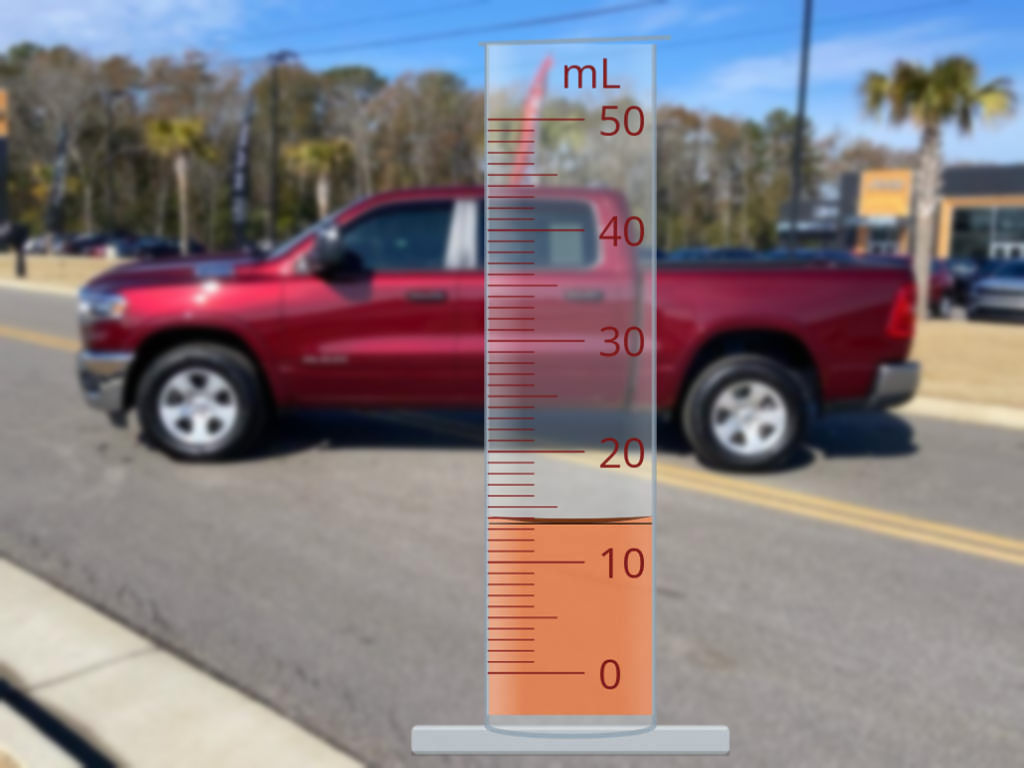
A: 13.5; mL
